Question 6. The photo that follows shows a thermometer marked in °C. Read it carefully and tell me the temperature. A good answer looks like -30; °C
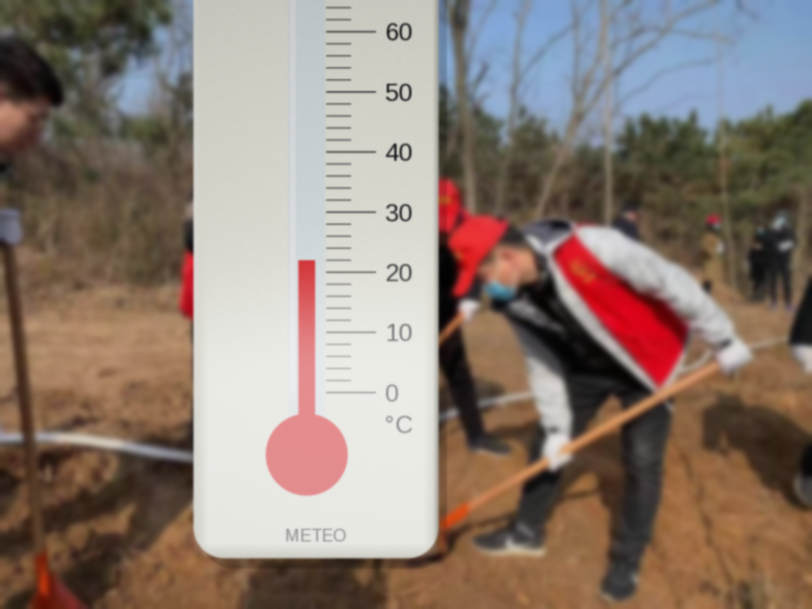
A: 22; °C
